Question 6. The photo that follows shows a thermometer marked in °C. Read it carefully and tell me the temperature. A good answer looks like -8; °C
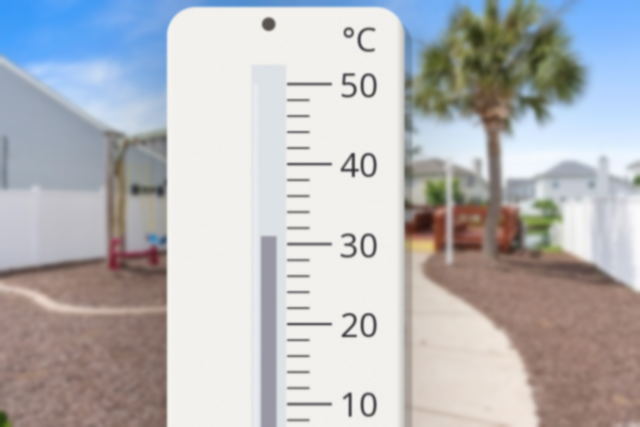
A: 31; °C
